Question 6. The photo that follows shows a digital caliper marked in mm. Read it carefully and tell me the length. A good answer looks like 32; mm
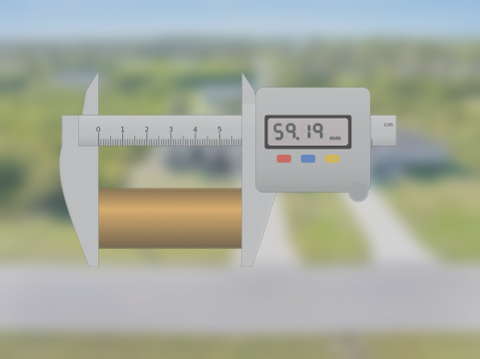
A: 59.19; mm
